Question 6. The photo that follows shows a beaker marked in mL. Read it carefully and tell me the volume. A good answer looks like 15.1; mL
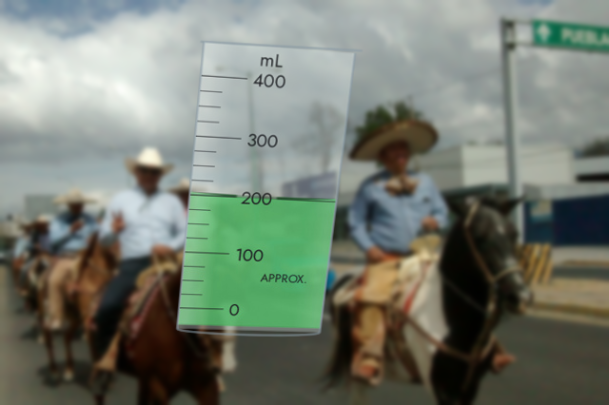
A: 200; mL
